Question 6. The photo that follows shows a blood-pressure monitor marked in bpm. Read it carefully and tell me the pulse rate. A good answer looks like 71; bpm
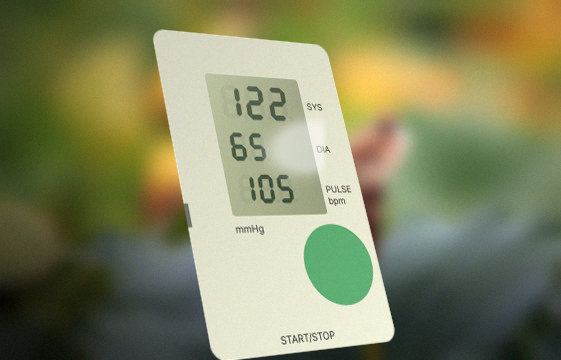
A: 105; bpm
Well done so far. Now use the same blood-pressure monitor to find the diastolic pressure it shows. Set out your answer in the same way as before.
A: 65; mmHg
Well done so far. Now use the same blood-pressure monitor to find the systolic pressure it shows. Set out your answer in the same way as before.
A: 122; mmHg
